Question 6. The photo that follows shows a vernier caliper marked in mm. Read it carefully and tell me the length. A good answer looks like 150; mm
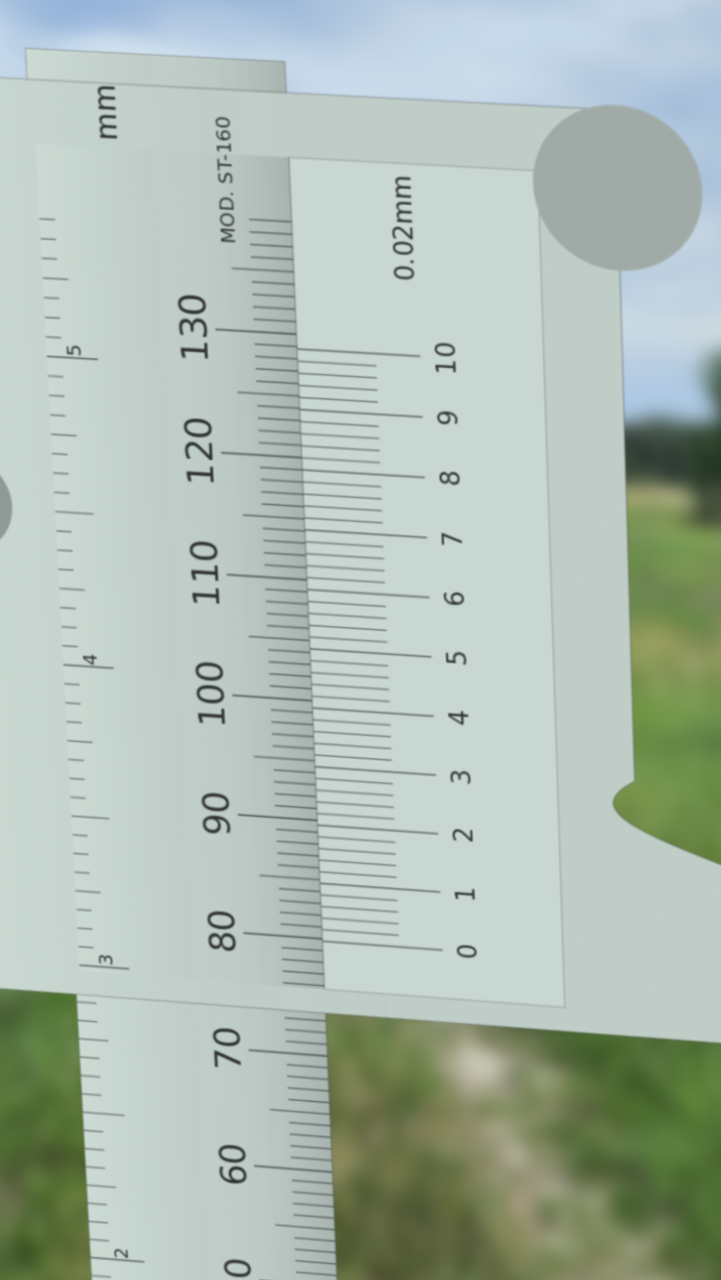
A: 79.8; mm
